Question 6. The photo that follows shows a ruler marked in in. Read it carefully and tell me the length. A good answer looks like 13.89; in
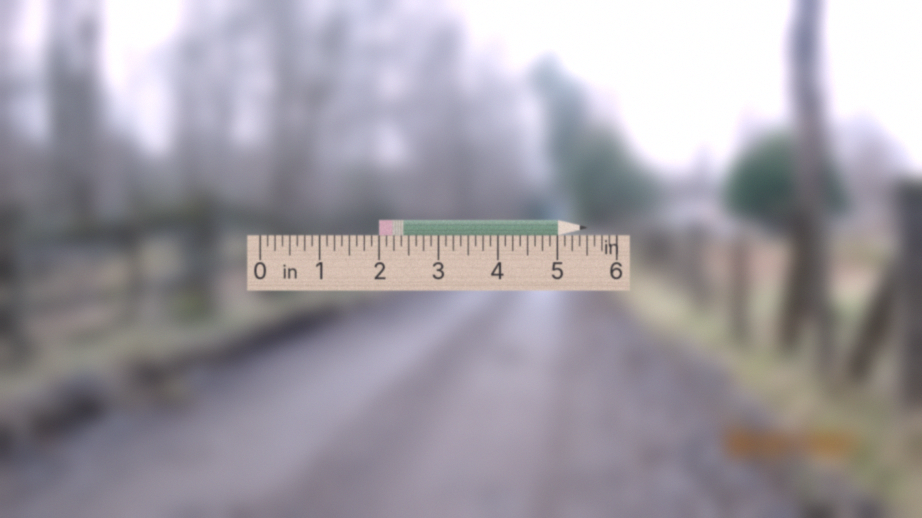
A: 3.5; in
